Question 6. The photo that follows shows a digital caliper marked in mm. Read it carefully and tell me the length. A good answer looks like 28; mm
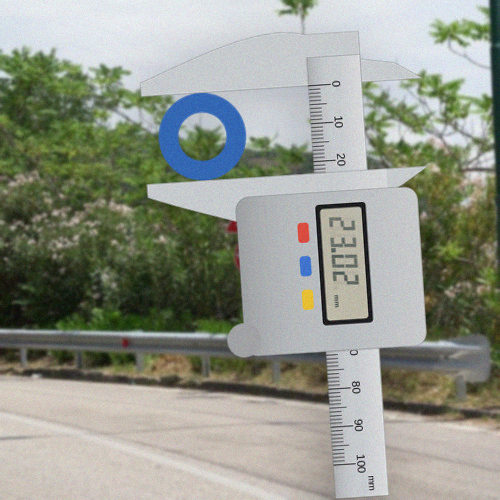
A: 23.02; mm
